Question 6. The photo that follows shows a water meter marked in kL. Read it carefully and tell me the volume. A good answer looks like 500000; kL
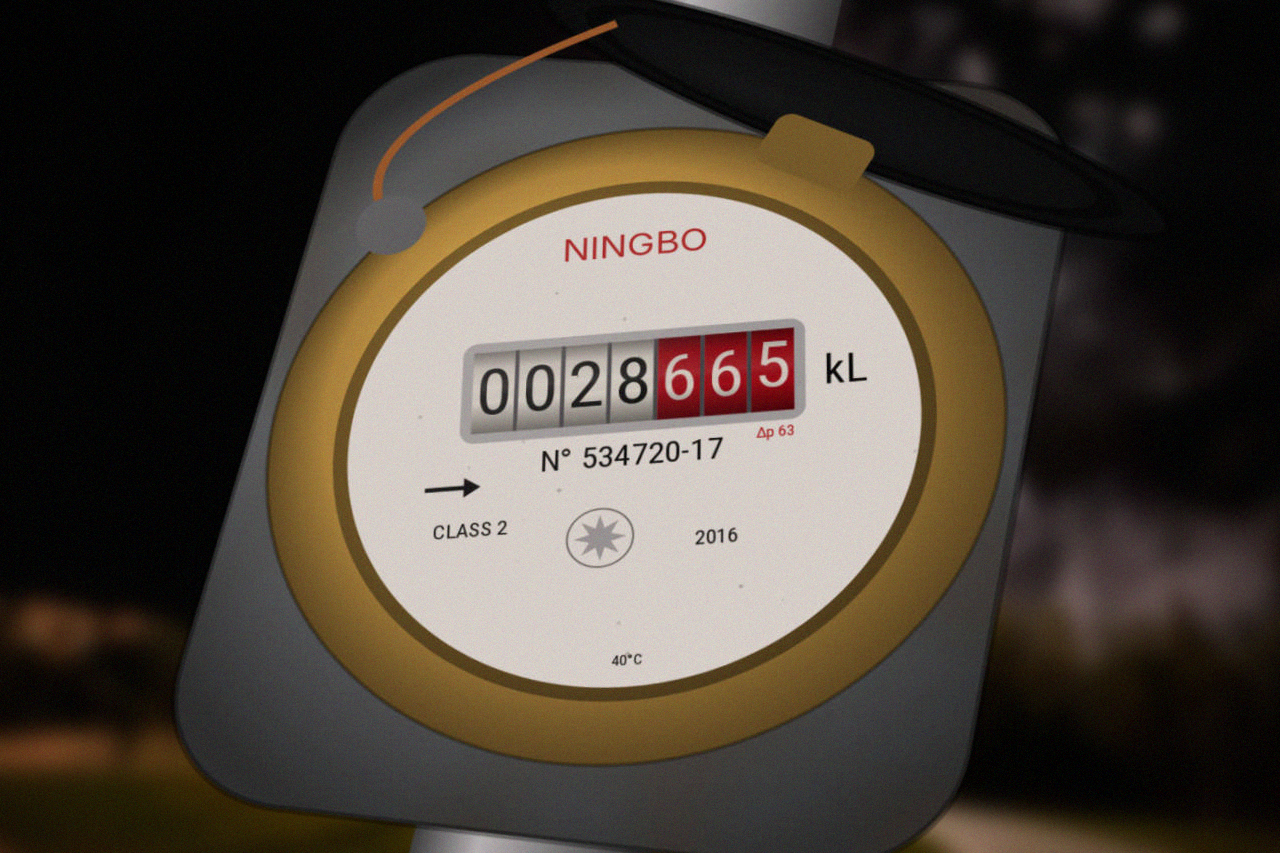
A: 28.665; kL
